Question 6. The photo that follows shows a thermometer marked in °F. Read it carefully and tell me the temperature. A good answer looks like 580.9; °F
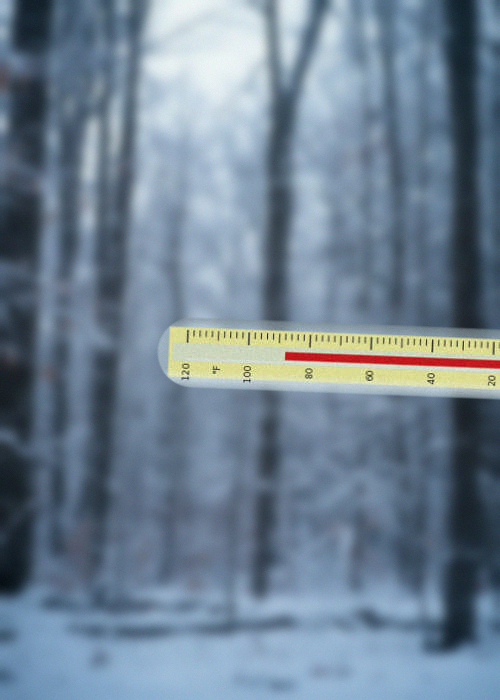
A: 88; °F
